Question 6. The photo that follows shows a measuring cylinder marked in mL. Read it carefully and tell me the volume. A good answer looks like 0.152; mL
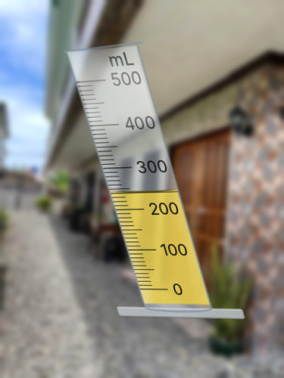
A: 240; mL
